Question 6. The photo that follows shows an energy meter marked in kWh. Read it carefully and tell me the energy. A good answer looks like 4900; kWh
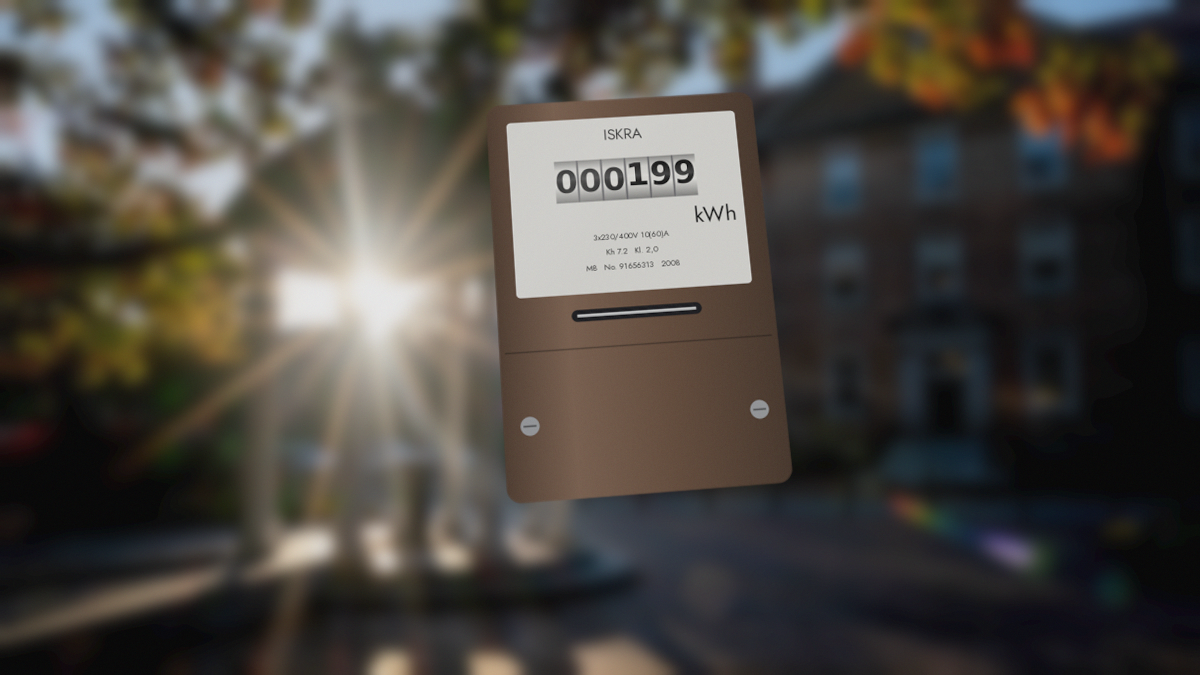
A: 199; kWh
